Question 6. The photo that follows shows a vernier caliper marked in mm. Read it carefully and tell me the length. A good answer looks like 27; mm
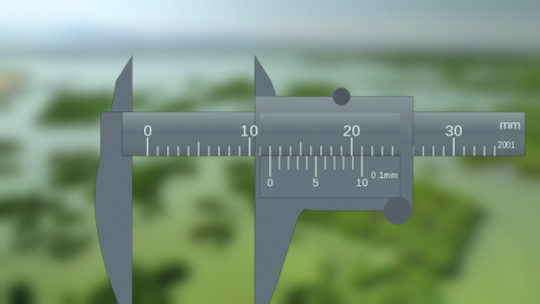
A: 12.0; mm
